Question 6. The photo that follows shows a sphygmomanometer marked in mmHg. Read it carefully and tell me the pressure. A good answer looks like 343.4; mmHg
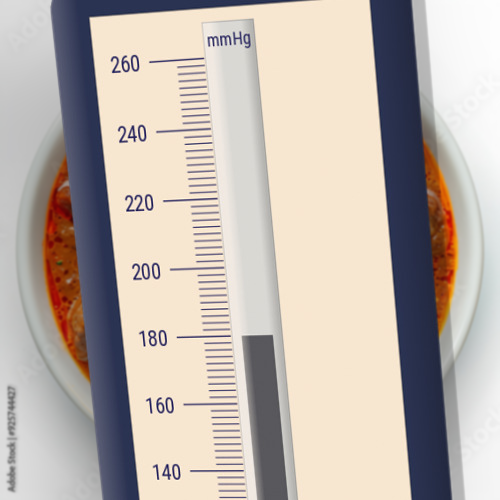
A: 180; mmHg
